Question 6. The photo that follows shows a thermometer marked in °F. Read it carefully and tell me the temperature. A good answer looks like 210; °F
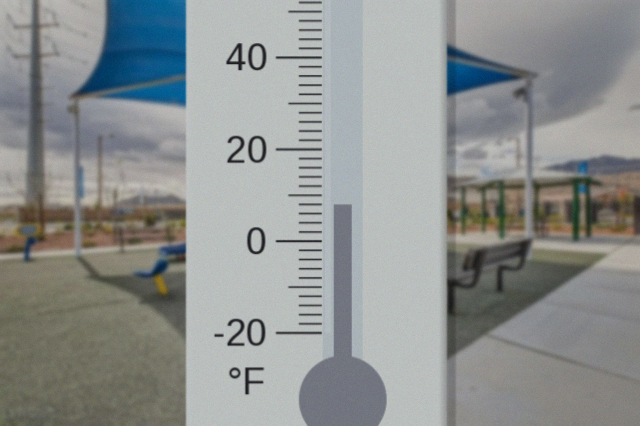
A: 8; °F
